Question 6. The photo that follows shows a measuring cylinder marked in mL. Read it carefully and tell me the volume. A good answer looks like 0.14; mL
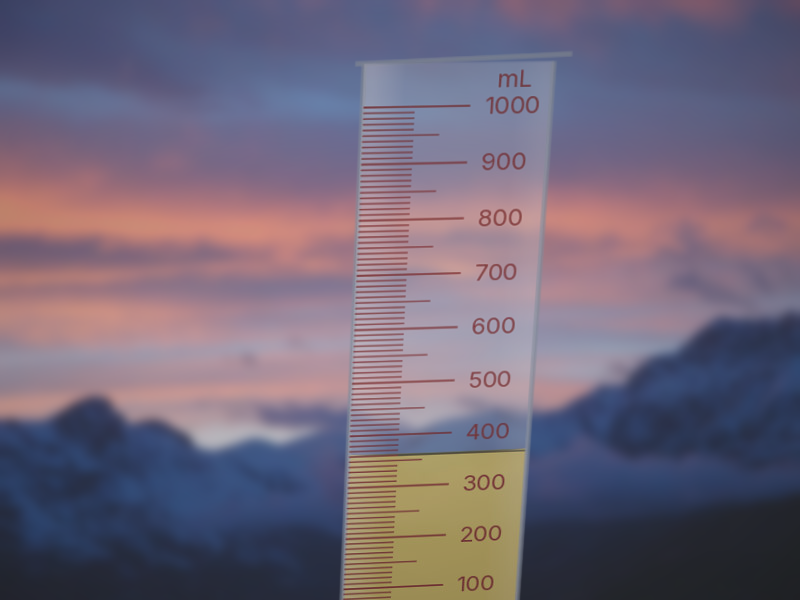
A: 360; mL
